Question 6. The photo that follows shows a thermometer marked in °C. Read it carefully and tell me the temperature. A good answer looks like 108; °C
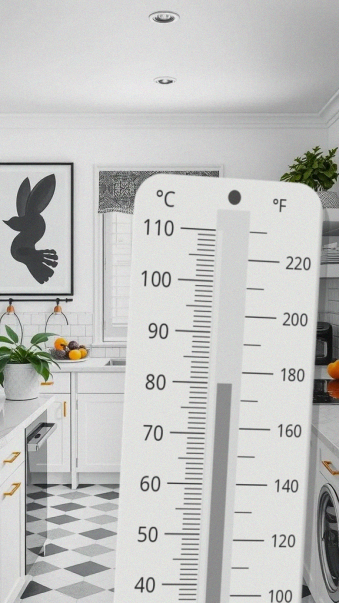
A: 80; °C
